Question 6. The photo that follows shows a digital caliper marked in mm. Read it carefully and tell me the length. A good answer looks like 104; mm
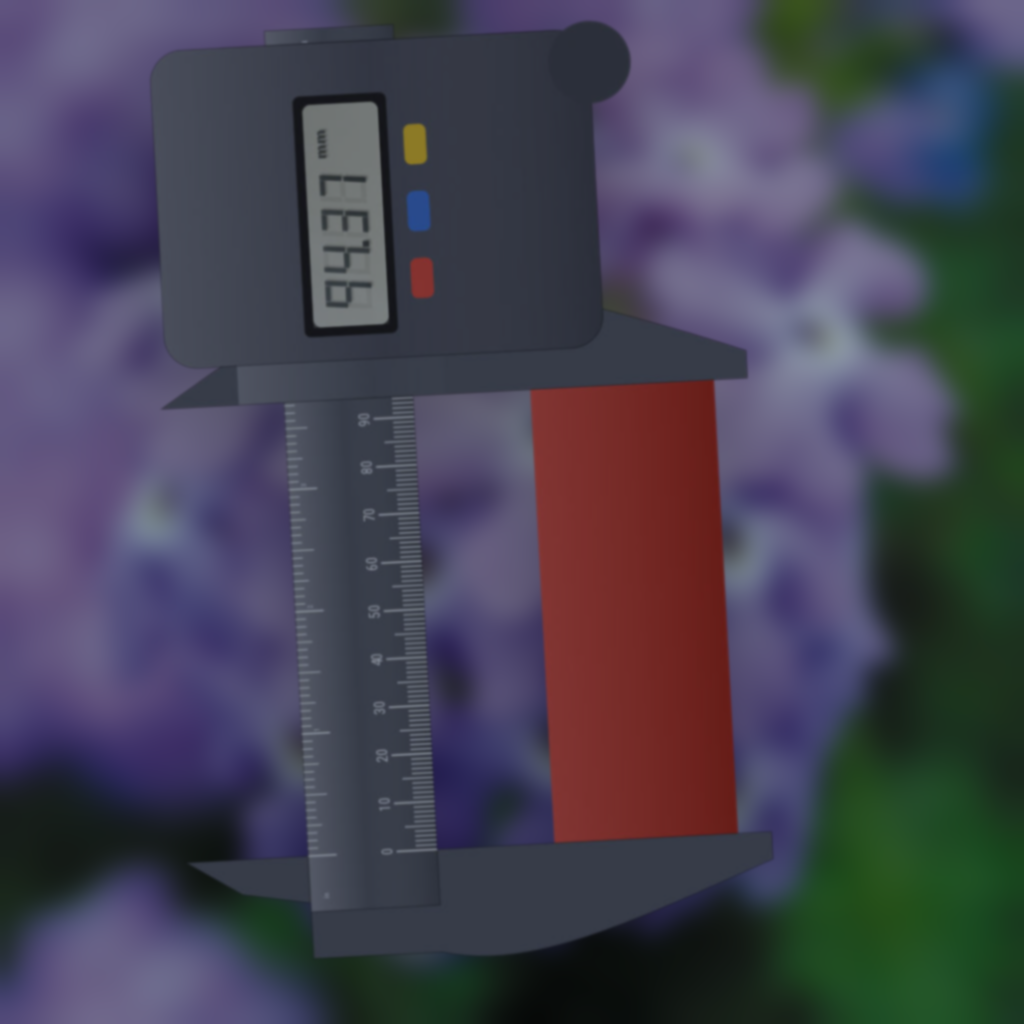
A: 94.37; mm
